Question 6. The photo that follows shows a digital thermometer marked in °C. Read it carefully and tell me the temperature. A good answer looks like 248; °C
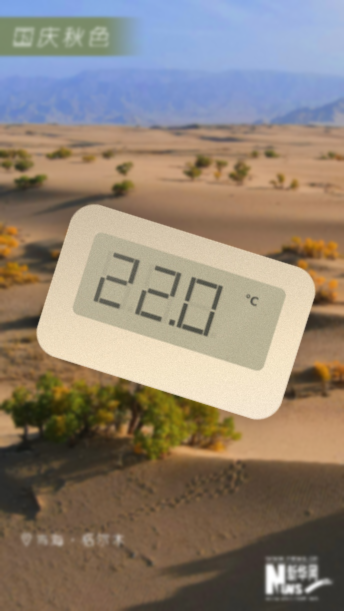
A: 22.0; °C
